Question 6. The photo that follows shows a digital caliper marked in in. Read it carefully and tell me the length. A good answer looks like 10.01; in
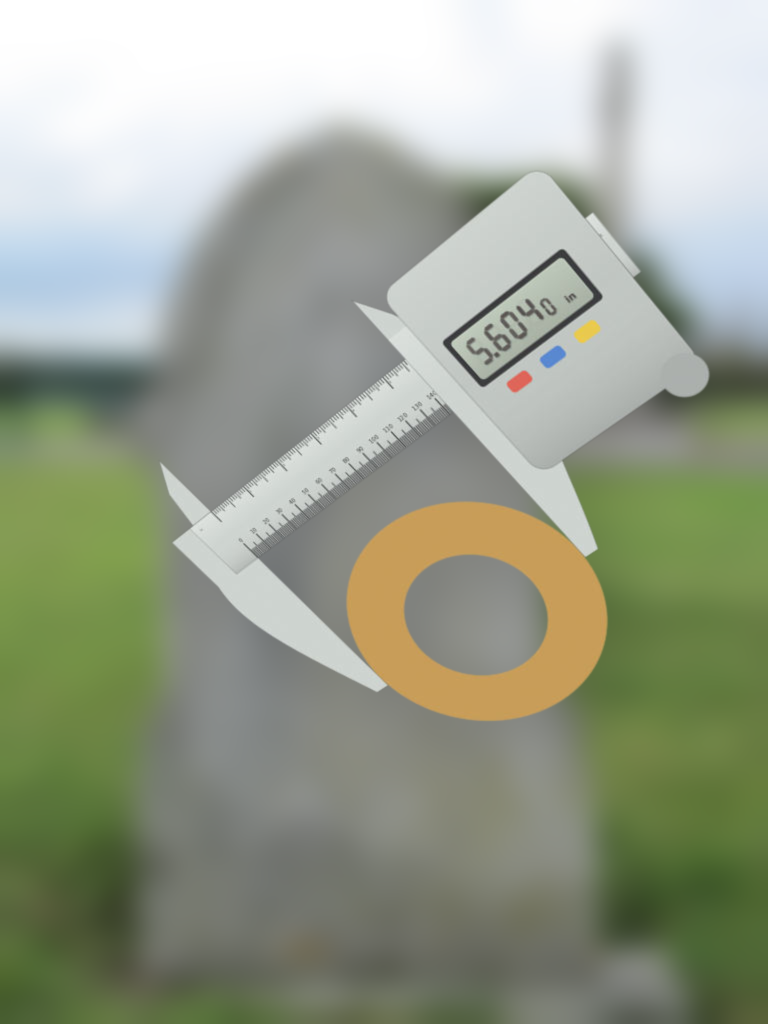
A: 5.6040; in
